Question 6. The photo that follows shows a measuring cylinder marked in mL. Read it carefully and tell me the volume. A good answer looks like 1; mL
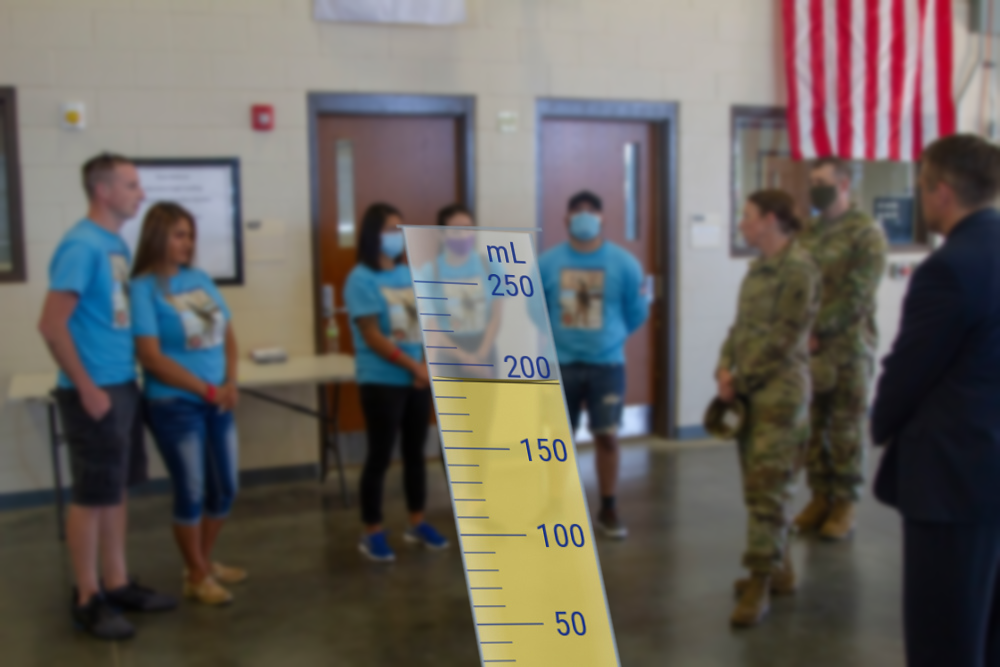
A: 190; mL
